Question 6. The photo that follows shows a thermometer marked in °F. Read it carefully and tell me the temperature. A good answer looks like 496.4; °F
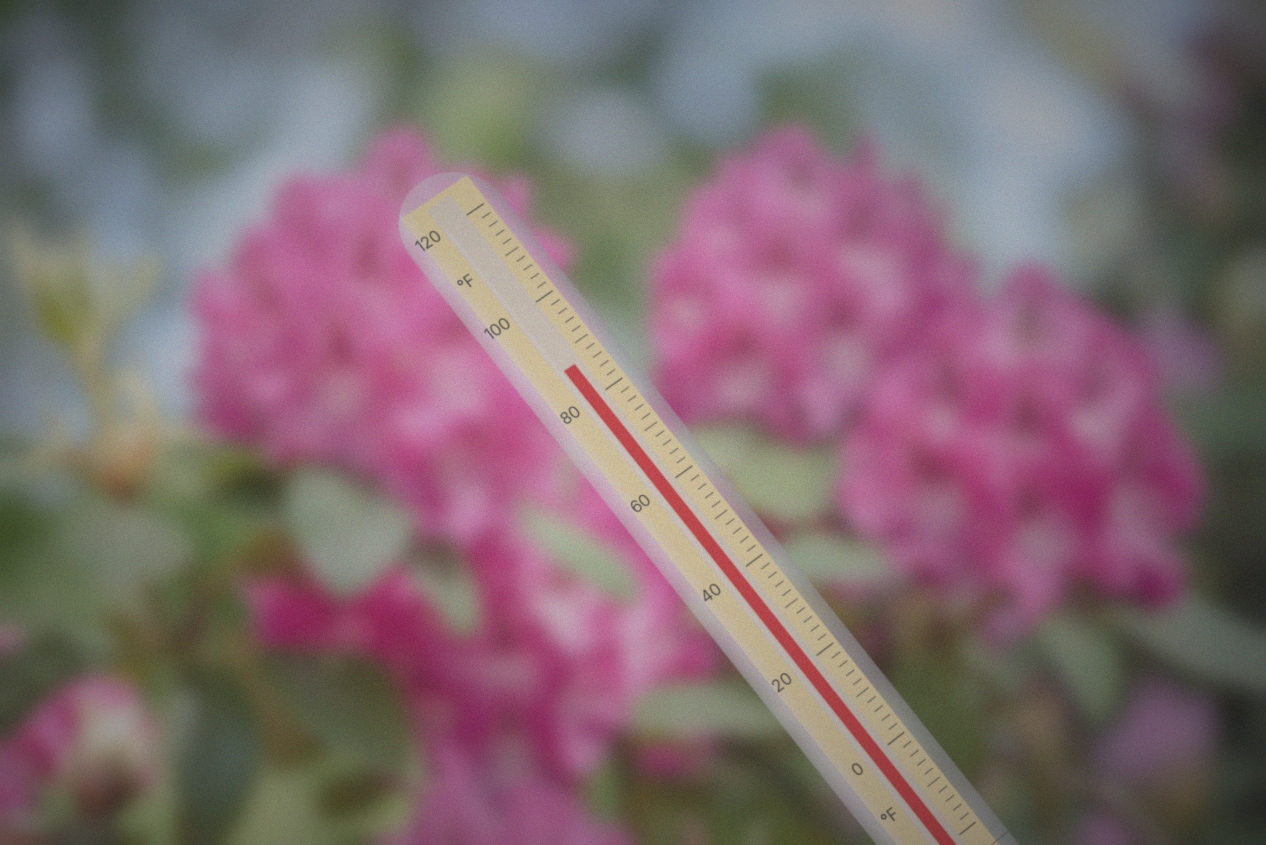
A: 87; °F
